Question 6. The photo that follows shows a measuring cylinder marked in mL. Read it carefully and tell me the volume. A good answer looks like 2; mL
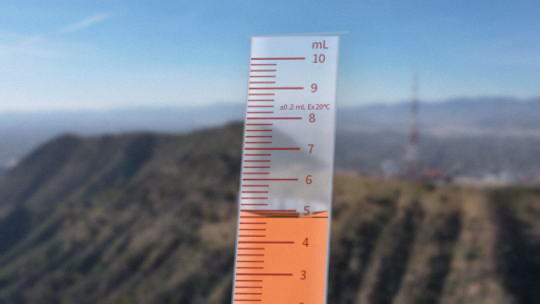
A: 4.8; mL
